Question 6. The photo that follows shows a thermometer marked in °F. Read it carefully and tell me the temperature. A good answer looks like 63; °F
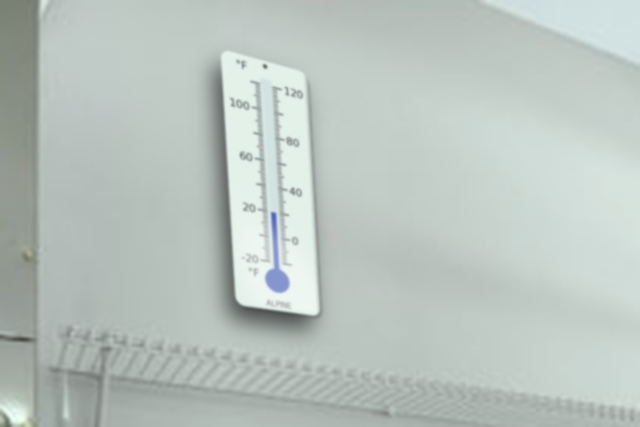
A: 20; °F
